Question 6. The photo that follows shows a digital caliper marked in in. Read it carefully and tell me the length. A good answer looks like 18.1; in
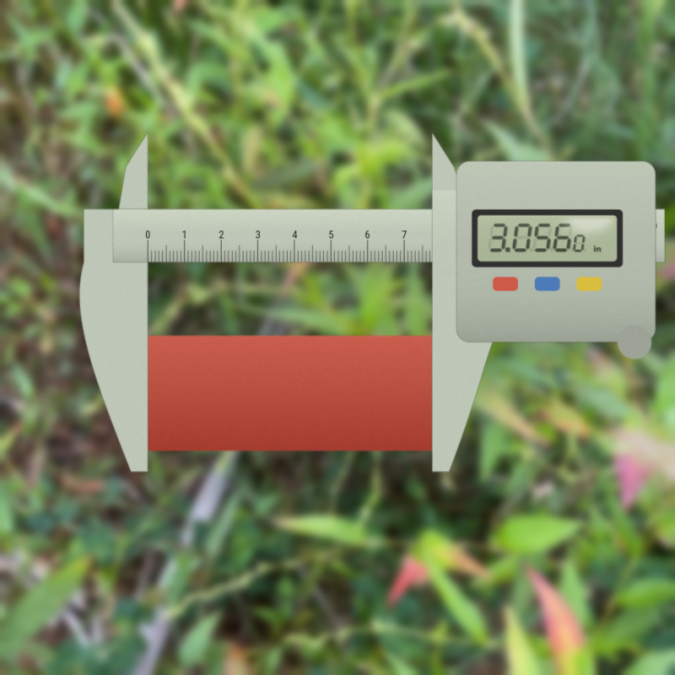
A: 3.0560; in
